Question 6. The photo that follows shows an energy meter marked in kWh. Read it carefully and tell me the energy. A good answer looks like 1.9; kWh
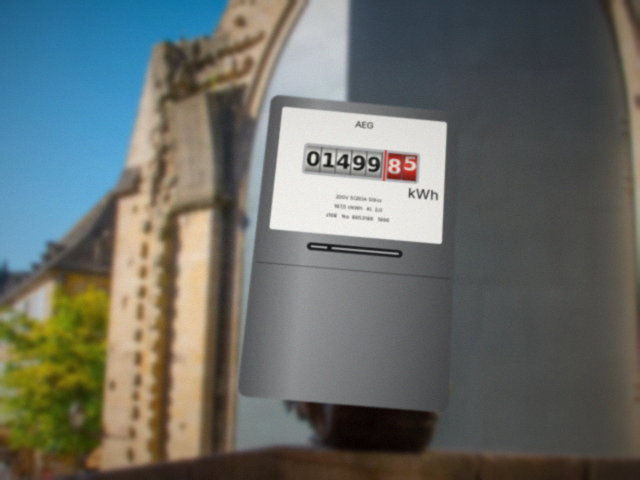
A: 1499.85; kWh
